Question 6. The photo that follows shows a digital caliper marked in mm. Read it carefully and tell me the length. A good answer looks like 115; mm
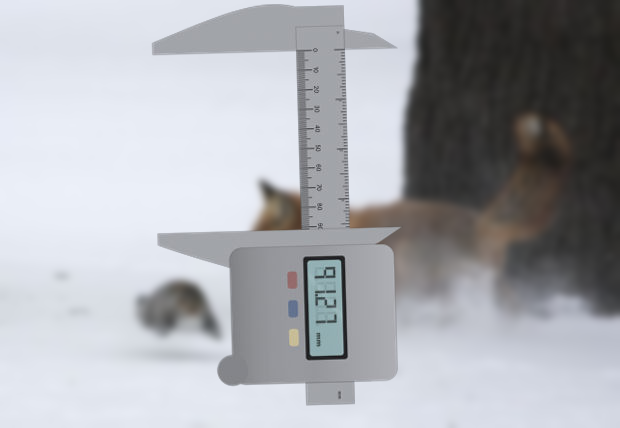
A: 91.27; mm
